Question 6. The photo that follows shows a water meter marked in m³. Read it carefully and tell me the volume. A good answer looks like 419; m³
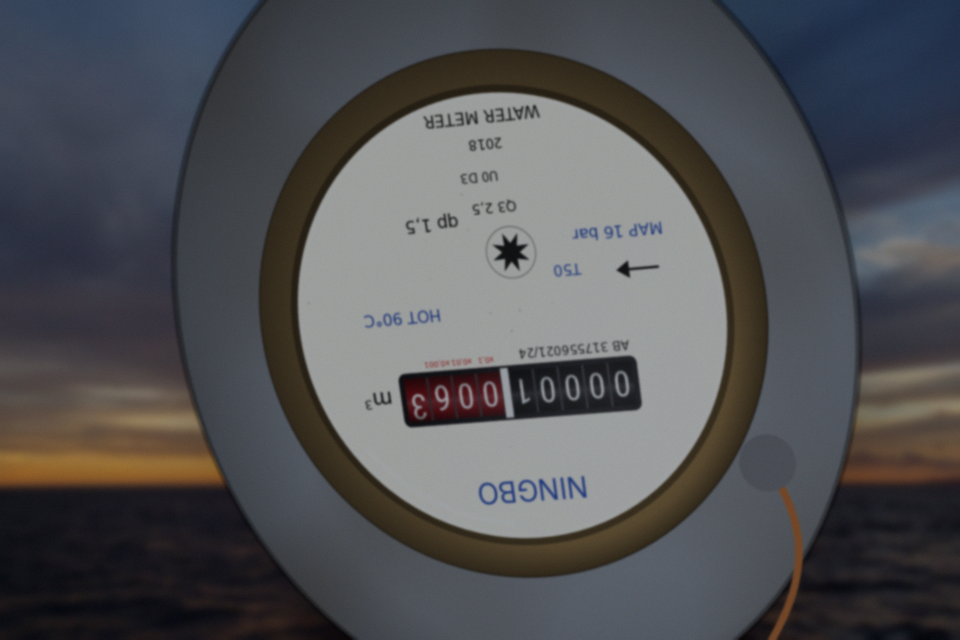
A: 1.0063; m³
